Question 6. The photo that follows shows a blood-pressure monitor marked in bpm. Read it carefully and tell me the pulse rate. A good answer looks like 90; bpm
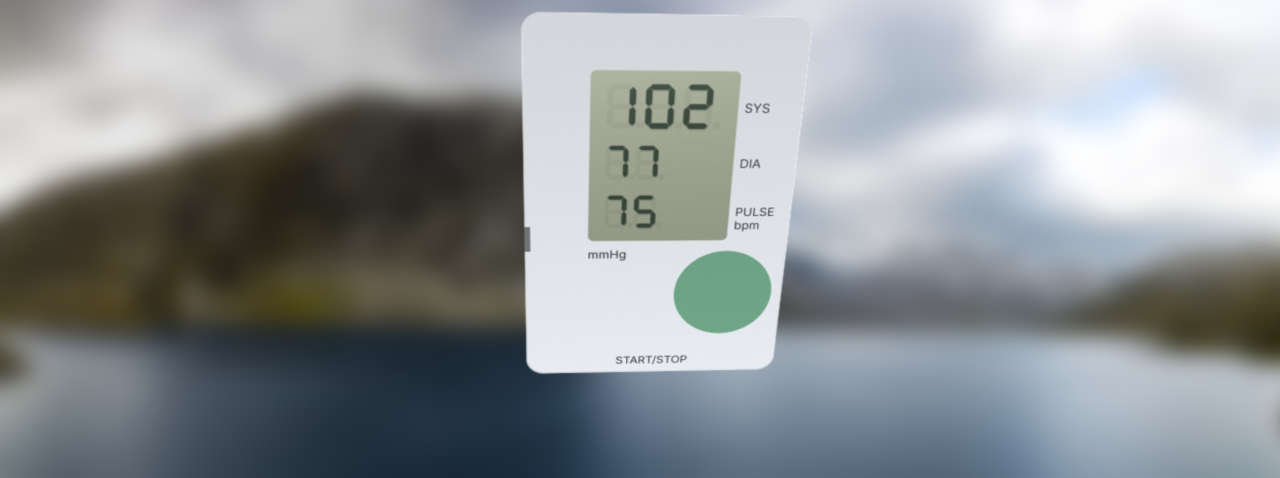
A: 75; bpm
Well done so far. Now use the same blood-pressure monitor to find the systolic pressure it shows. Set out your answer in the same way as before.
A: 102; mmHg
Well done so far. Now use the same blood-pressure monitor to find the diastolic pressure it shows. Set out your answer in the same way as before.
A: 77; mmHg
